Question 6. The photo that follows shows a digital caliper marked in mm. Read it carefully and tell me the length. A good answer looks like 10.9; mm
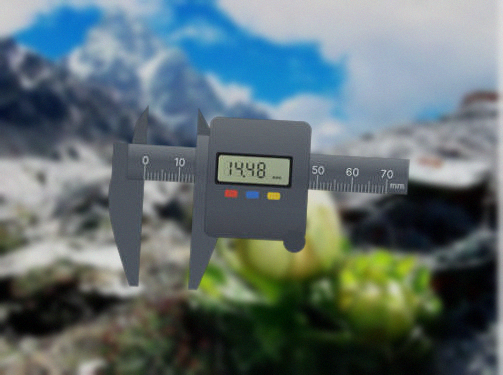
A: 14.48; mm
